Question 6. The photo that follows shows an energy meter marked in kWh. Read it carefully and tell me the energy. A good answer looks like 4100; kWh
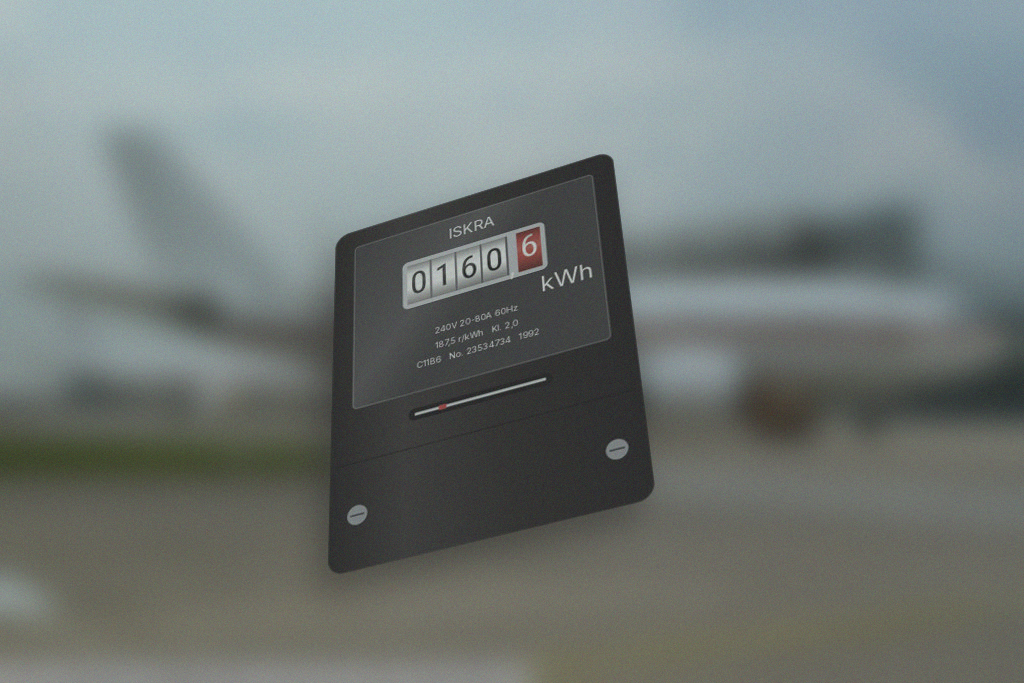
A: 160.6; kWh
